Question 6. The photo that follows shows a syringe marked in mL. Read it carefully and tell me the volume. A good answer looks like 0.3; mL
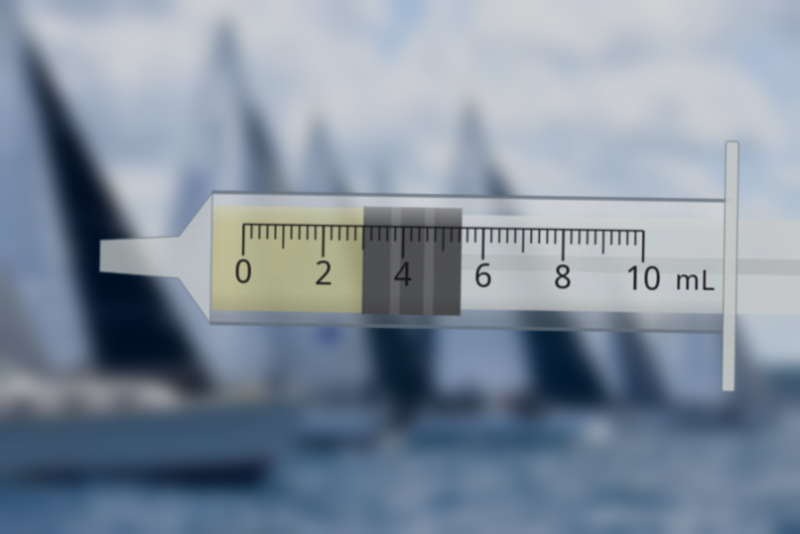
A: 3; mL
